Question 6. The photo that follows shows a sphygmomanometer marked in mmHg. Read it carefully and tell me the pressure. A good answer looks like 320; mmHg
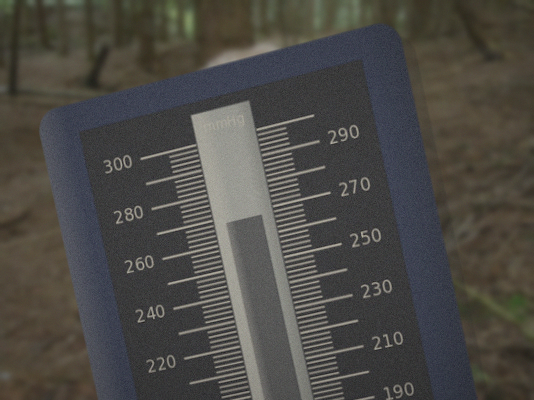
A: 268; mmHg
